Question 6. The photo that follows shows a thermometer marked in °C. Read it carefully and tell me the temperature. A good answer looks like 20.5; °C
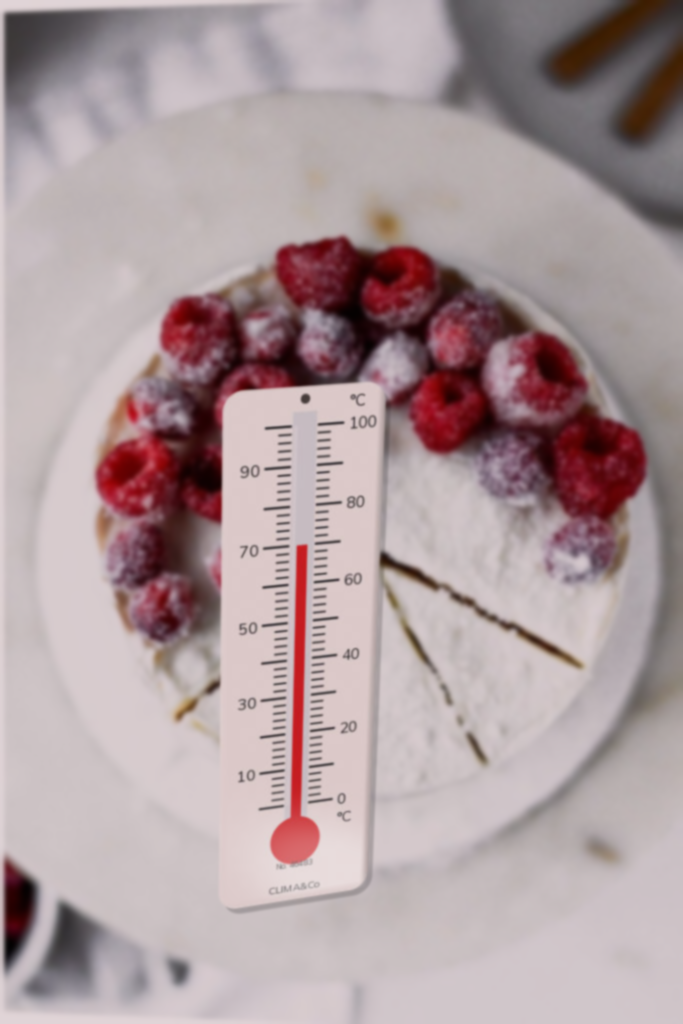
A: 70; °C
